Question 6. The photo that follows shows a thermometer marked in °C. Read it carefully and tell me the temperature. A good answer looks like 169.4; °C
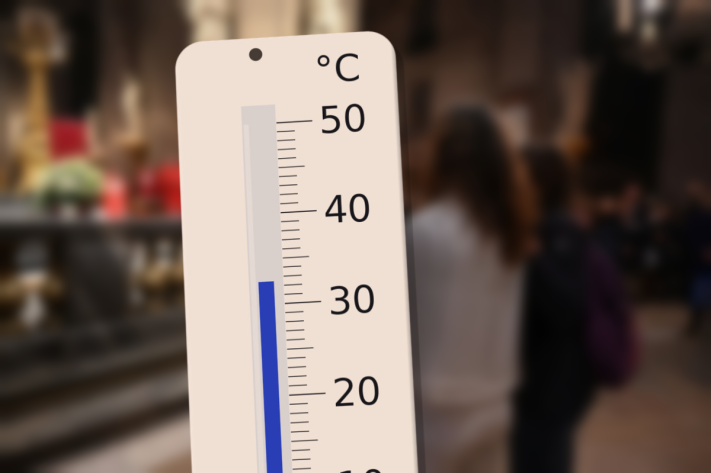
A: 32.5; °C
